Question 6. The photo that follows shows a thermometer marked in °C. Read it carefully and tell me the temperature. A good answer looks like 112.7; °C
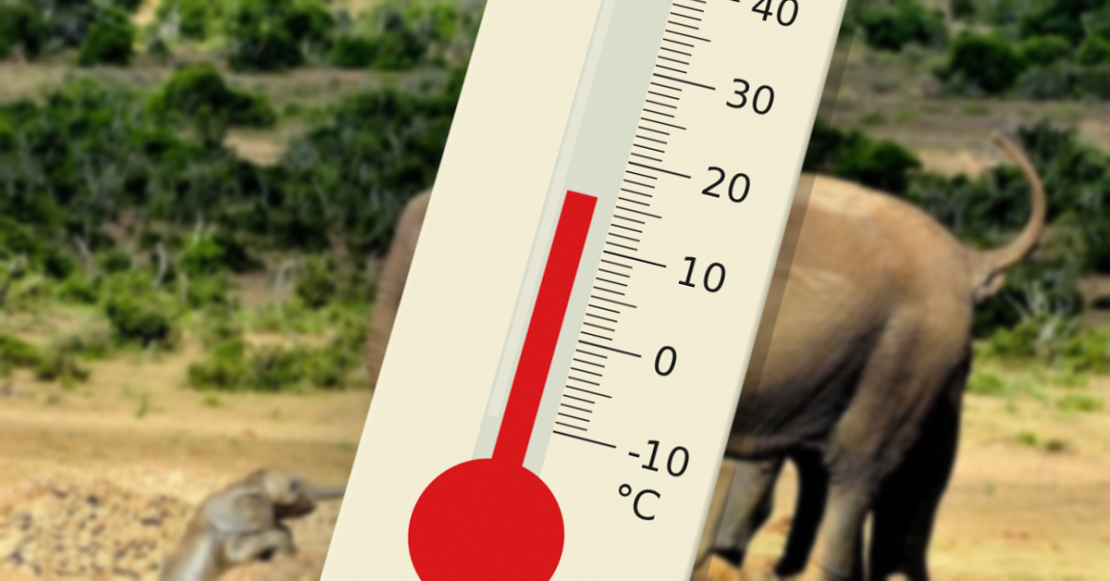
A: 15.5; °C
